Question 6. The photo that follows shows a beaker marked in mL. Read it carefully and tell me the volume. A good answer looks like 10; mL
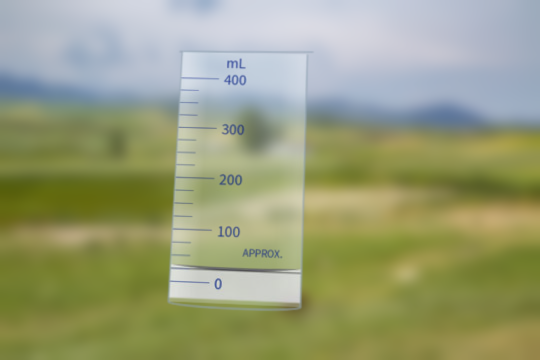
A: 25; mL
